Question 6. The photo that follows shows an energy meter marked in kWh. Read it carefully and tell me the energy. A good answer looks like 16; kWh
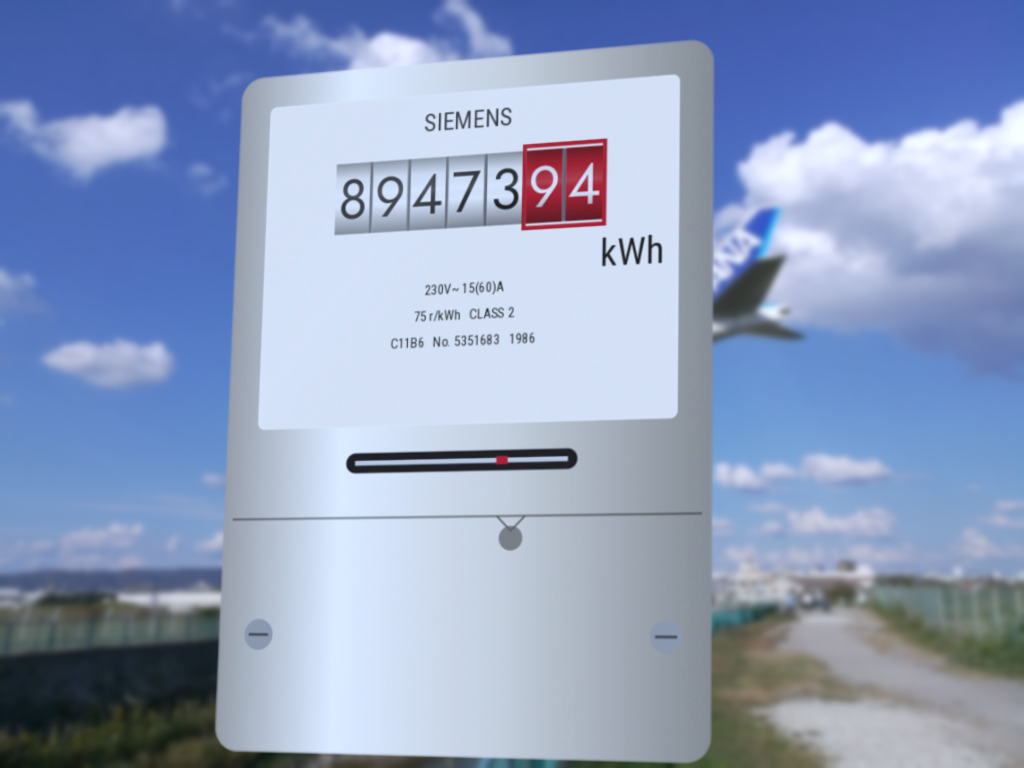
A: 89473.94; kWh
